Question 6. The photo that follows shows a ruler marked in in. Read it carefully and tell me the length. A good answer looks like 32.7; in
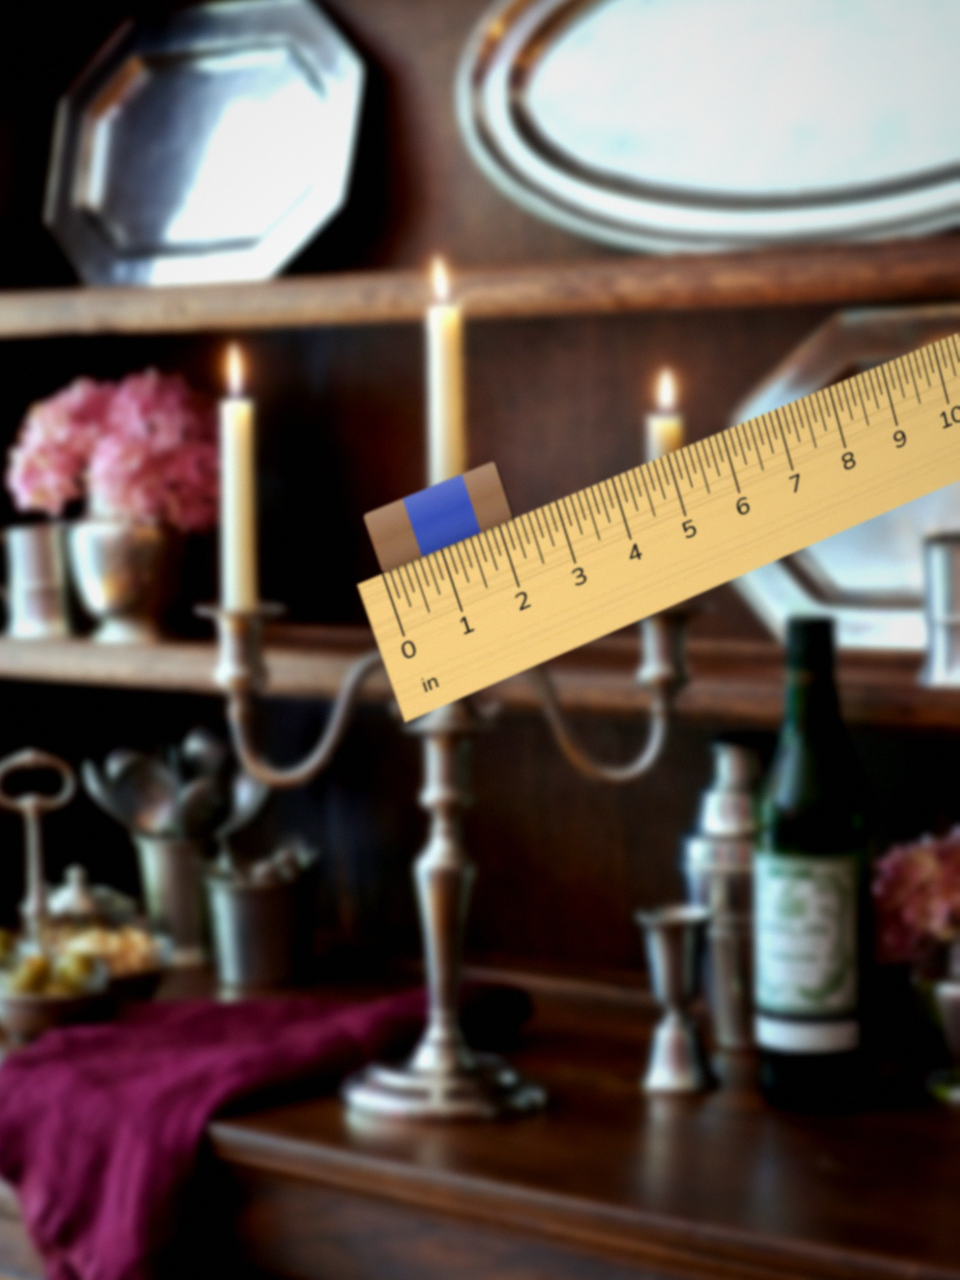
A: 2.25; in
